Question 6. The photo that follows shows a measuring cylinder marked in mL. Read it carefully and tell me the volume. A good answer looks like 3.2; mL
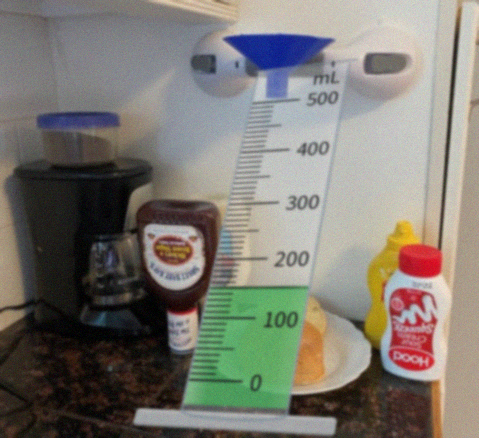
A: 150; mL
